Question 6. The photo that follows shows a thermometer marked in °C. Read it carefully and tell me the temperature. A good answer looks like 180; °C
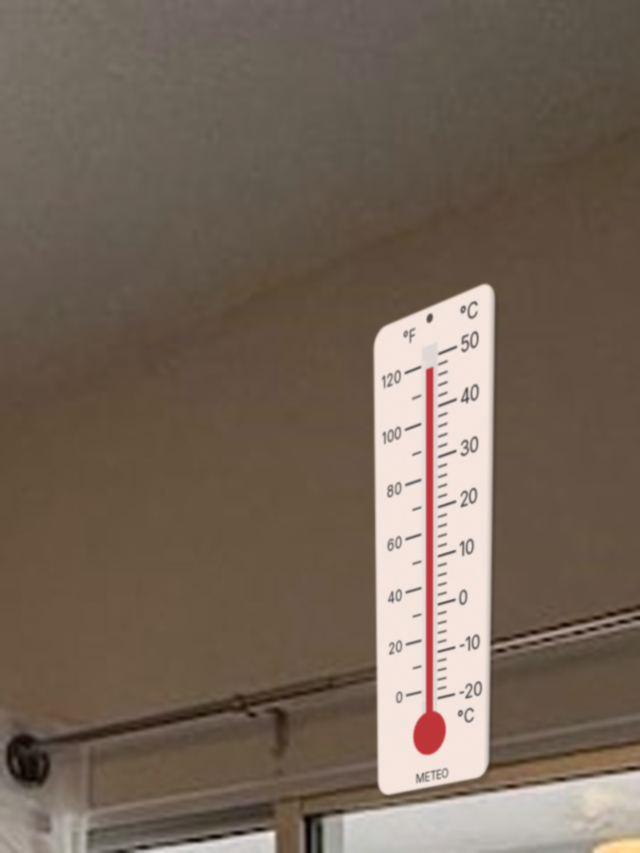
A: 48; °C
